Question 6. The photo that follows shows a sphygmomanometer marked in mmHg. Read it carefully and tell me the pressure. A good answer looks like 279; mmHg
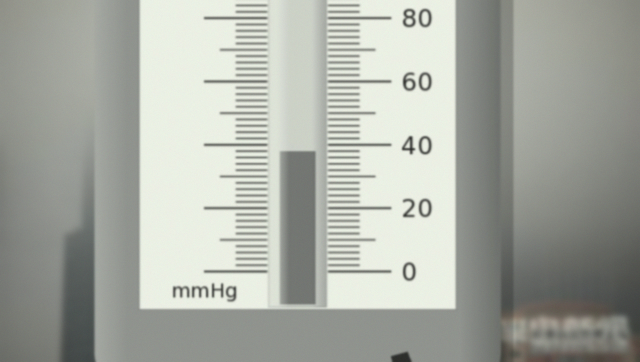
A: 38; mmHg
